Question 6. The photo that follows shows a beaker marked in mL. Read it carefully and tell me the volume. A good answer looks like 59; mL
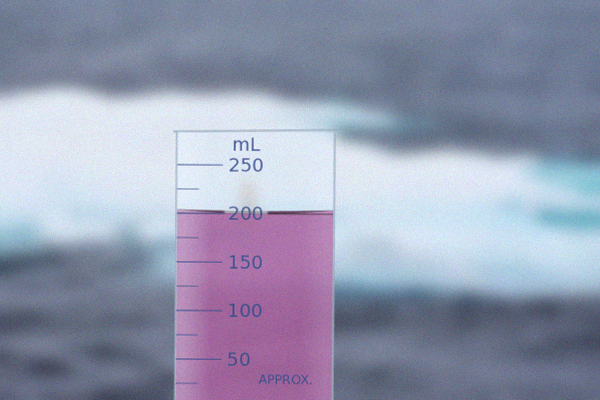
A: 200; mL
